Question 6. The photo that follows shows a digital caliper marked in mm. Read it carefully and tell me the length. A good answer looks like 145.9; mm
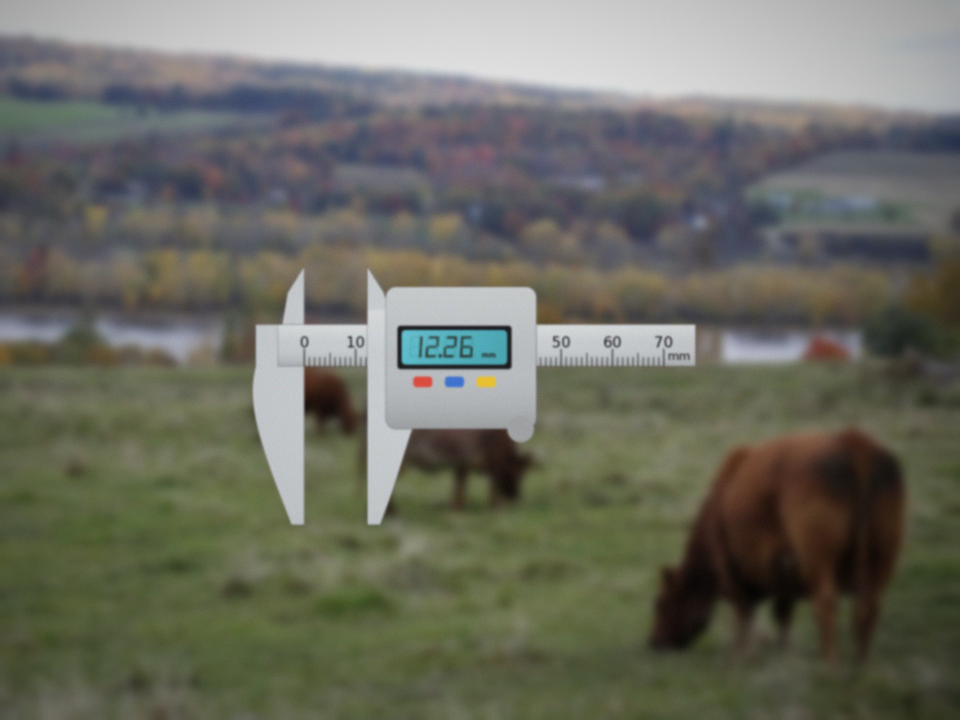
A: 12.26; mm
